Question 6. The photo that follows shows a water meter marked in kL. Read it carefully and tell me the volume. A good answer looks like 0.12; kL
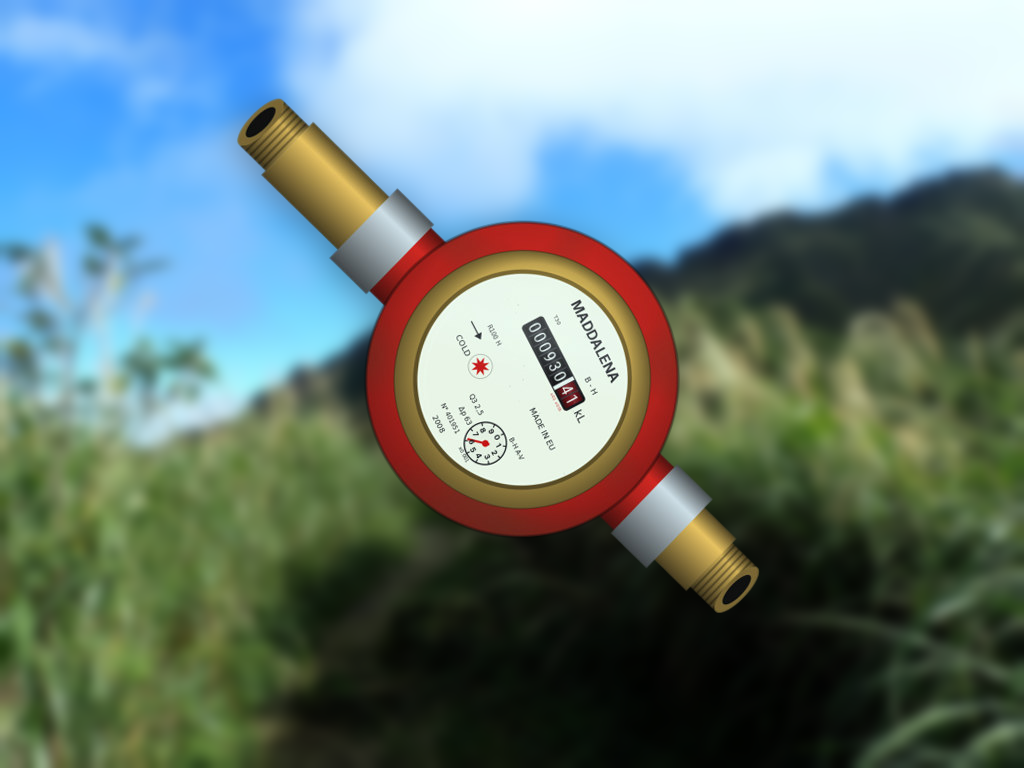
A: 930.416; kL
